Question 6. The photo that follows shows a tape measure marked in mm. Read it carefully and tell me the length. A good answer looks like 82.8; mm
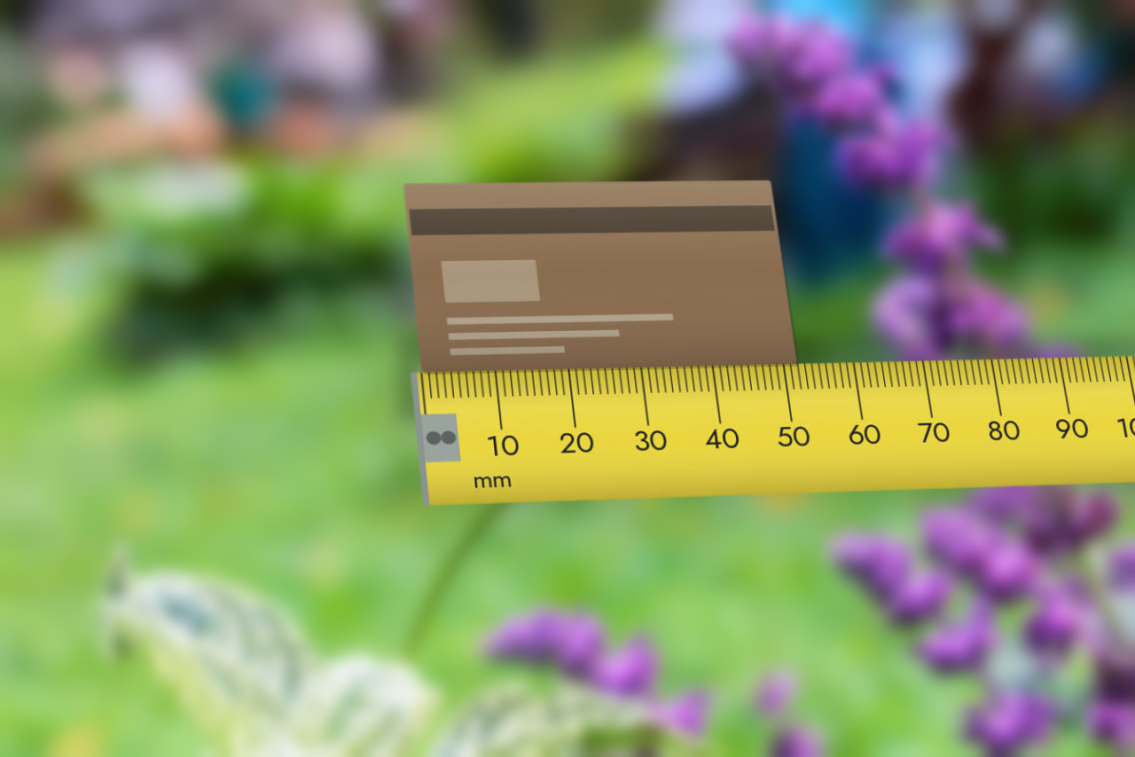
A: 52; mm
